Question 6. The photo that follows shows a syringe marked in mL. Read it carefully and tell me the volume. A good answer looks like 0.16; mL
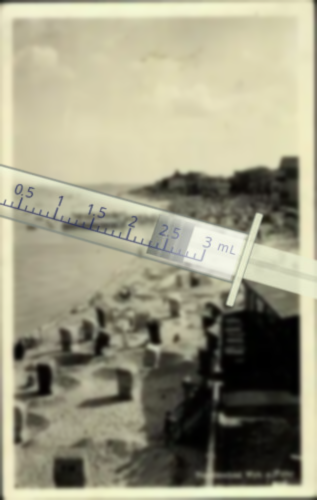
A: 2.3; mL
